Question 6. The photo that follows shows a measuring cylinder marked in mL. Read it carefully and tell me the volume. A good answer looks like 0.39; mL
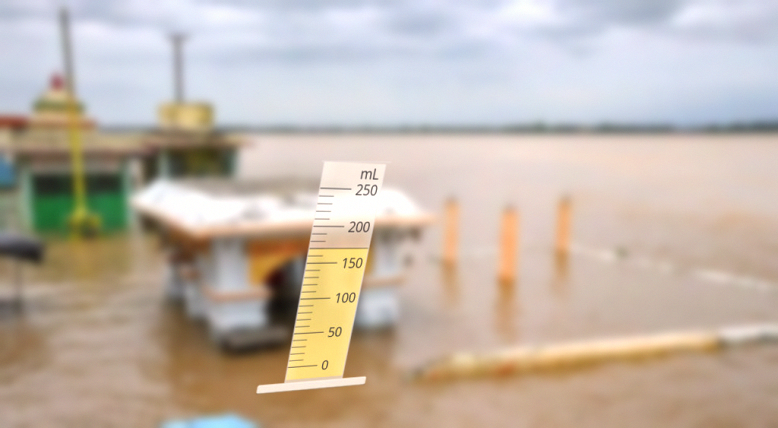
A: 170; mL
